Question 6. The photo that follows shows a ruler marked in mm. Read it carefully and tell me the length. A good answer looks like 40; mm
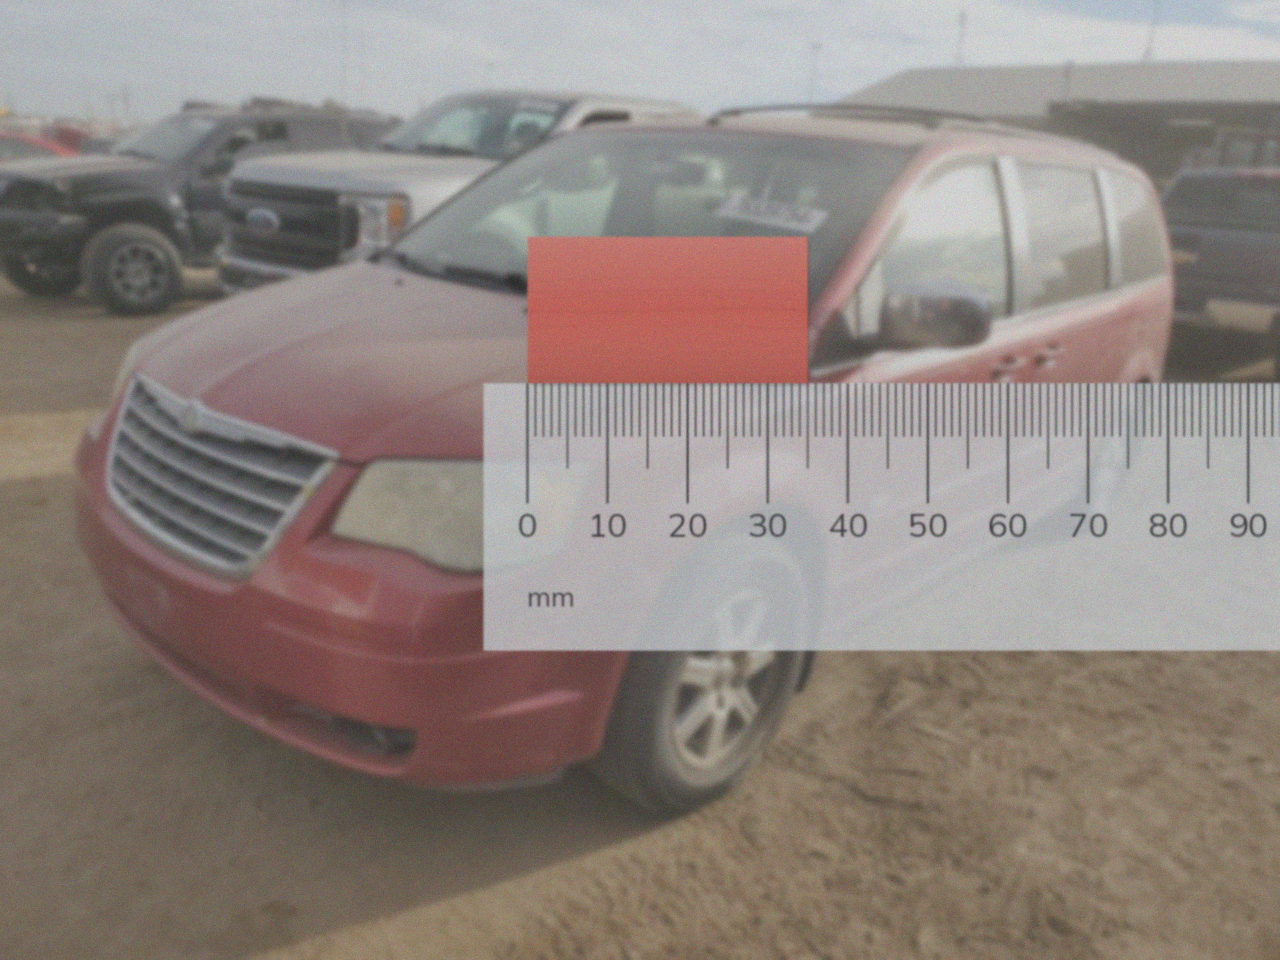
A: 35; mm
